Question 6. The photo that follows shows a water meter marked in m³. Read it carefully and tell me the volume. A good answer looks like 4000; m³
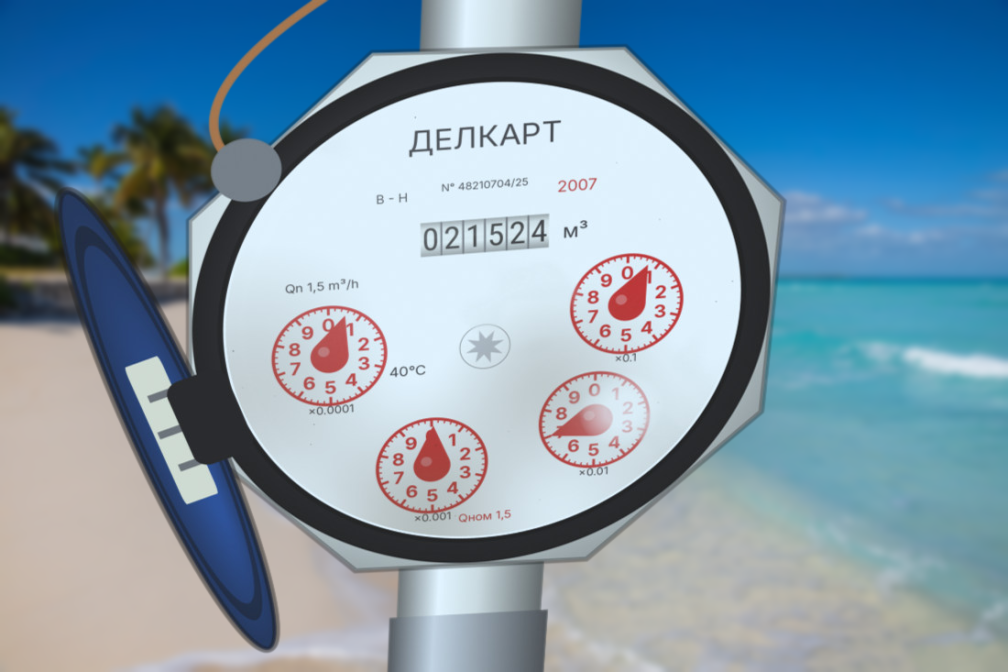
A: 21524.0700; m³
